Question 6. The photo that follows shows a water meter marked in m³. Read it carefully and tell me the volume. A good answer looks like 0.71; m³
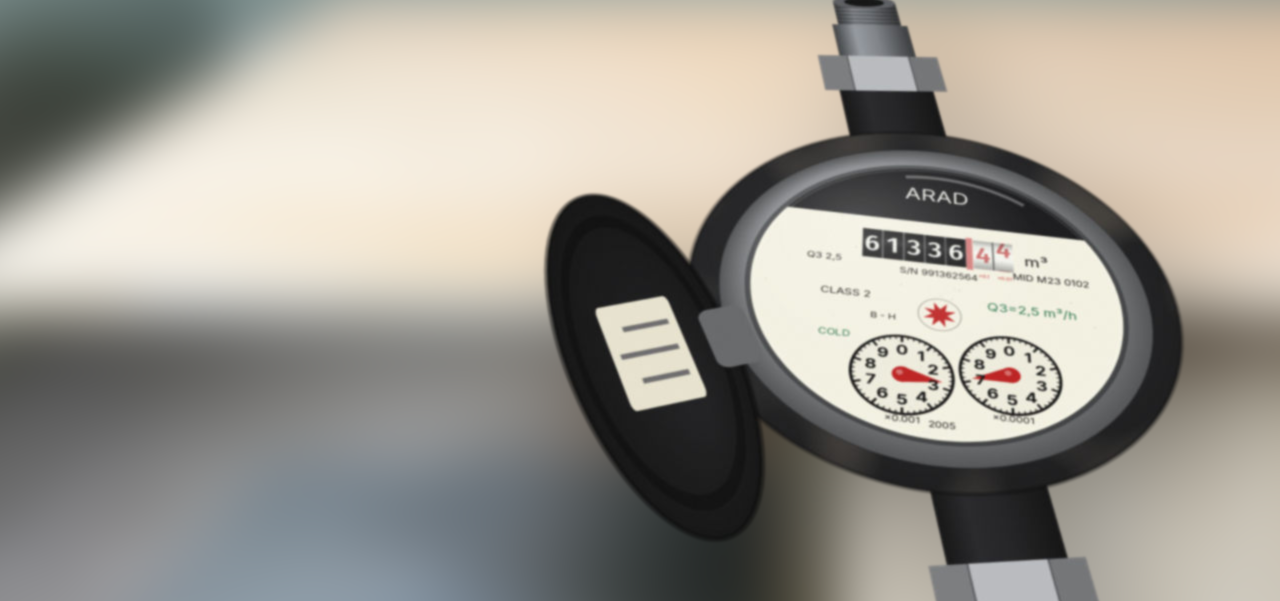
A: 61336.4427; m³
